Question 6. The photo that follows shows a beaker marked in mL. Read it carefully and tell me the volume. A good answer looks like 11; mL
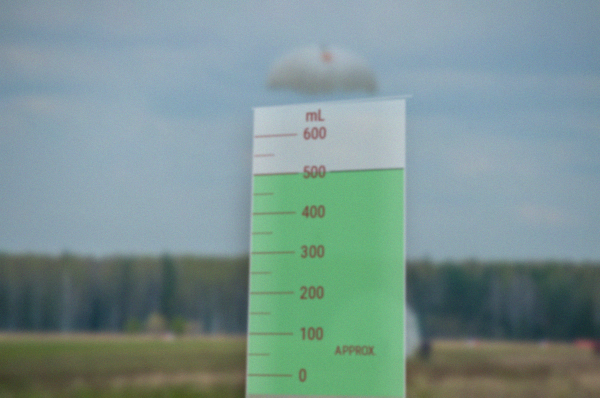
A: 500; mL
